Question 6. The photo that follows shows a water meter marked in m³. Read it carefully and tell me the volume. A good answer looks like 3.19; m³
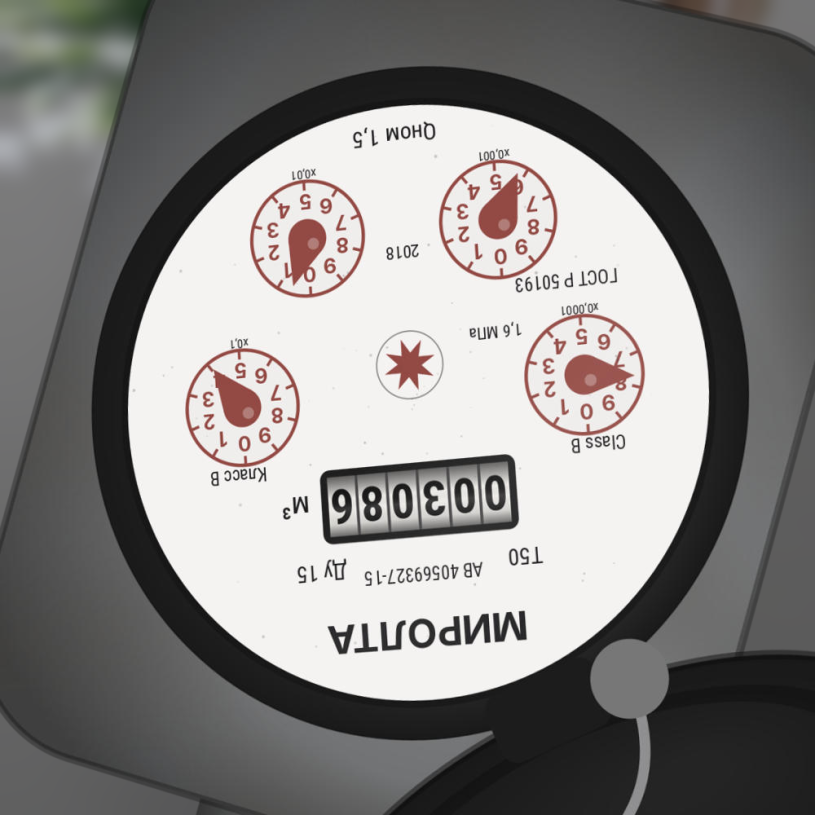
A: 3086.4057; m³
